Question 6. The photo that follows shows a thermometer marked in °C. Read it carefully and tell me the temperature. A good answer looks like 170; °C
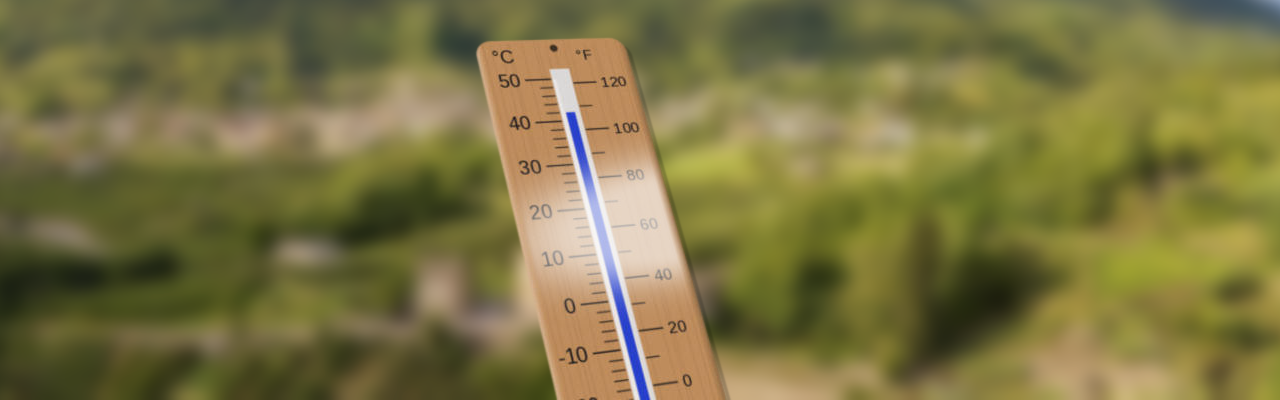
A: 42; °C
